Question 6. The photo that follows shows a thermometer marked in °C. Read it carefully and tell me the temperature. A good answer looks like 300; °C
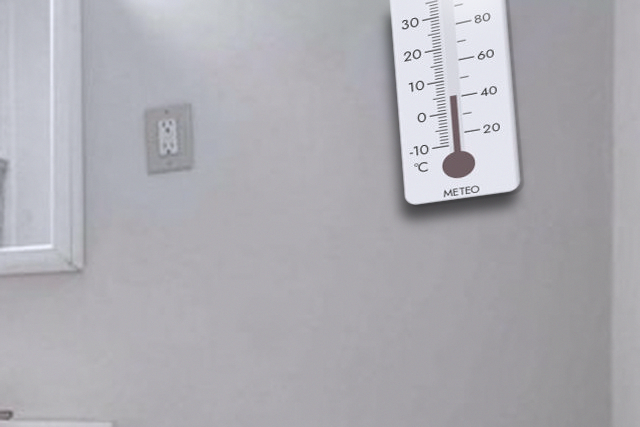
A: 5; °C
